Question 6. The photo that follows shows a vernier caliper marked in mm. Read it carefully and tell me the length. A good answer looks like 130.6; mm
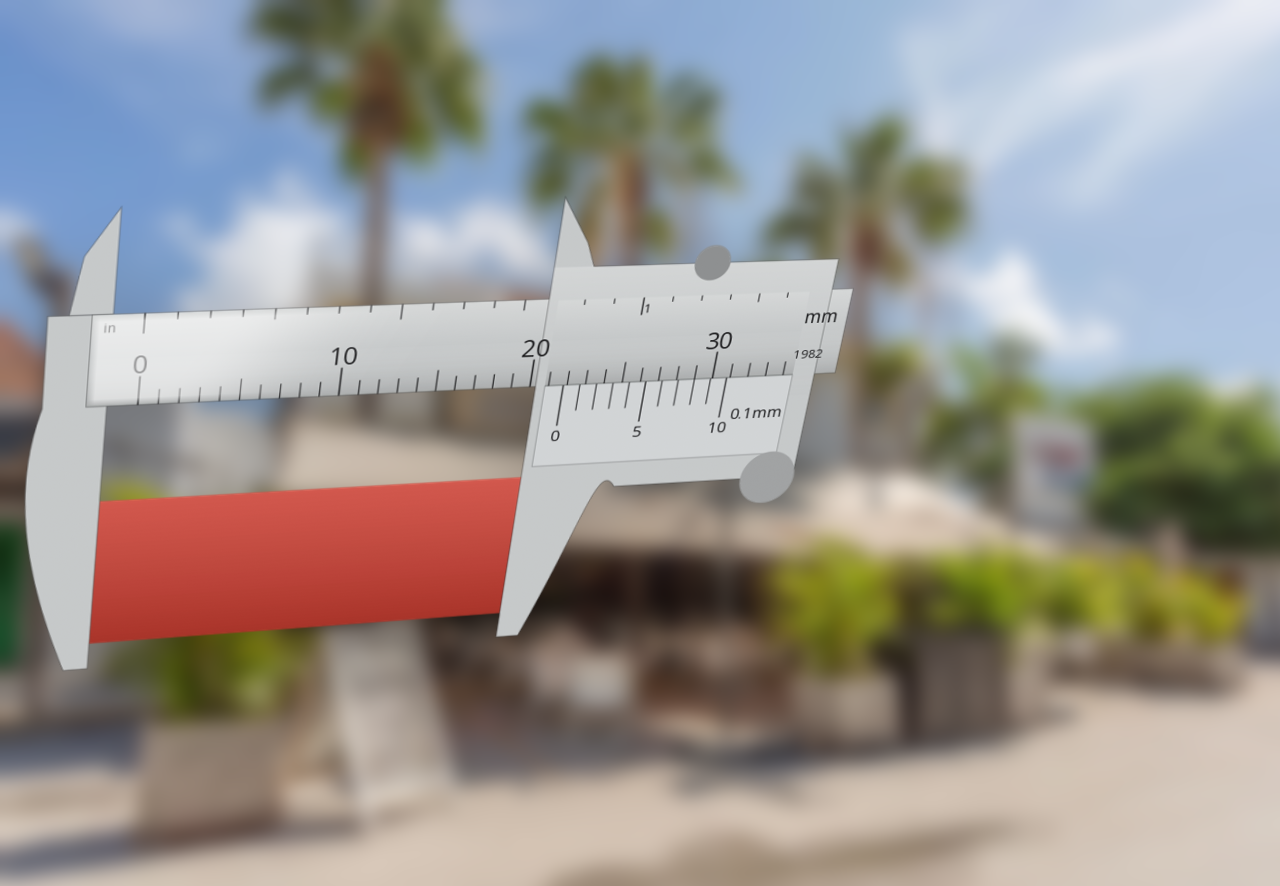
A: 21.8; mm
